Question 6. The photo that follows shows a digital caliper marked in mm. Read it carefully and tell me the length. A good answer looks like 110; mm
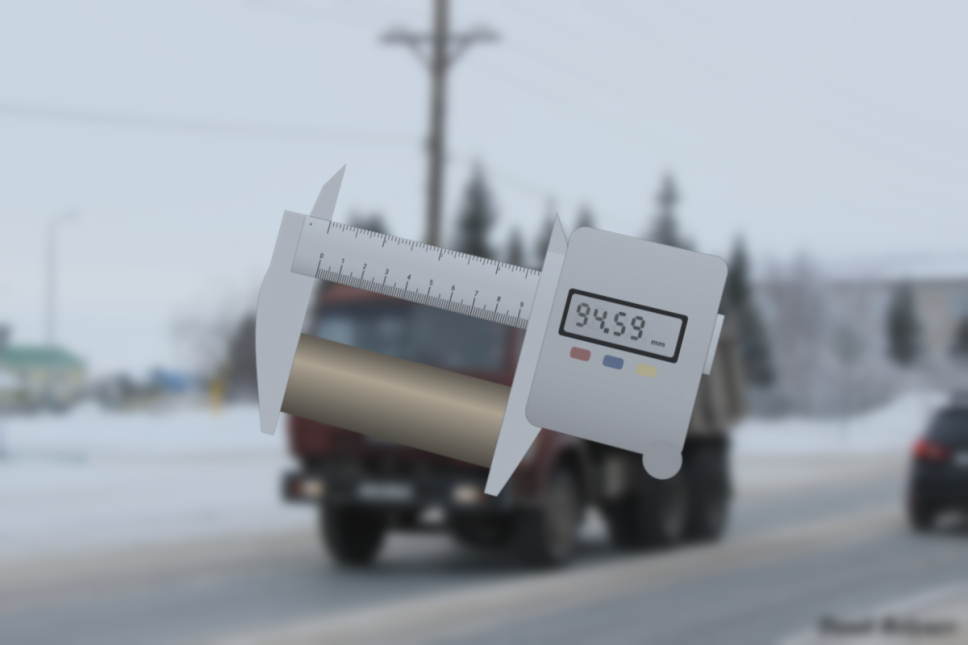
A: 94.59; mm
